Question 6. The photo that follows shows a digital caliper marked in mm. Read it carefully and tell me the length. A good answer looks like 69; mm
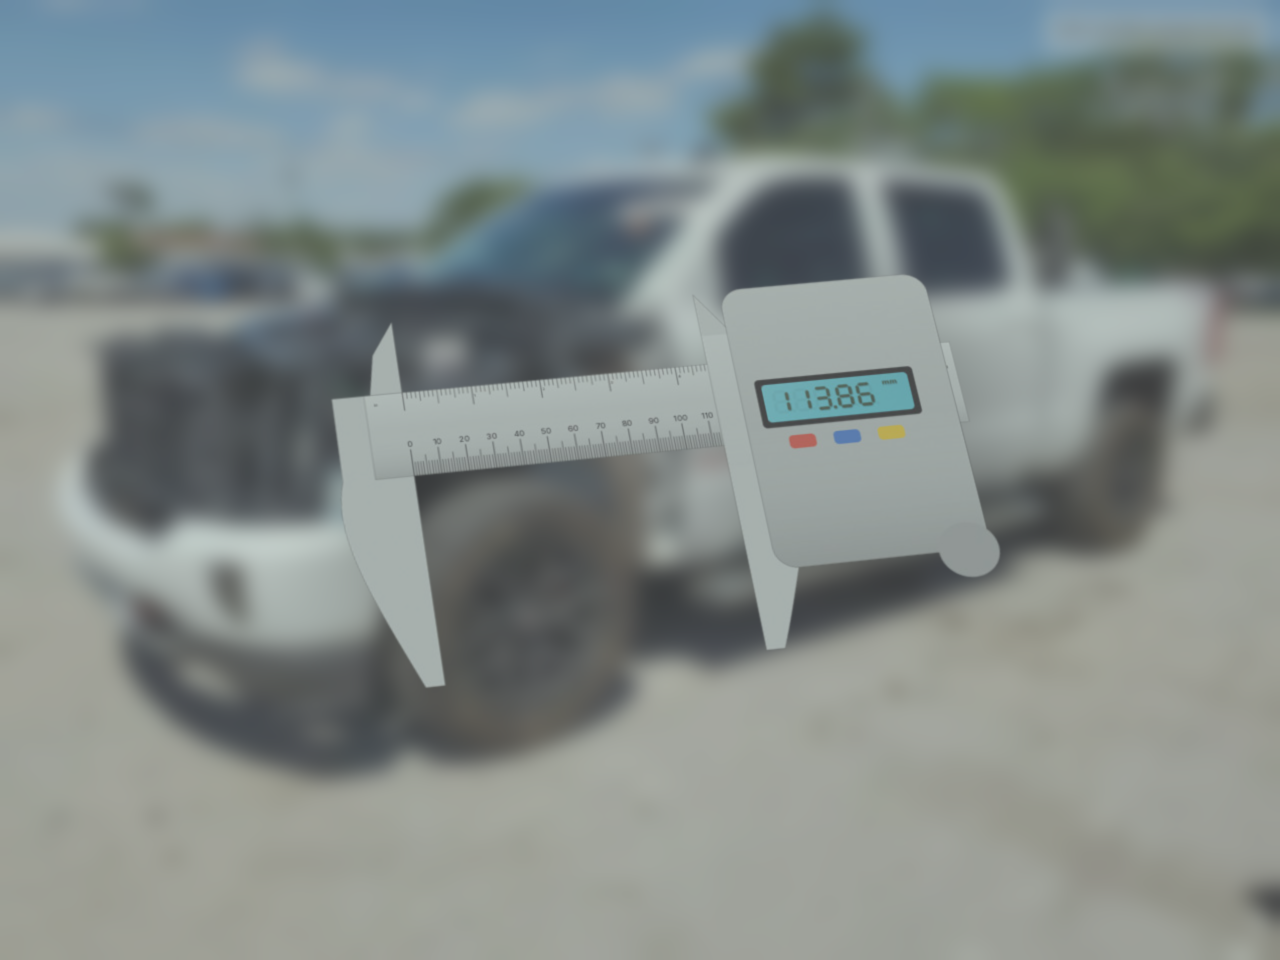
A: 113.86; mm
